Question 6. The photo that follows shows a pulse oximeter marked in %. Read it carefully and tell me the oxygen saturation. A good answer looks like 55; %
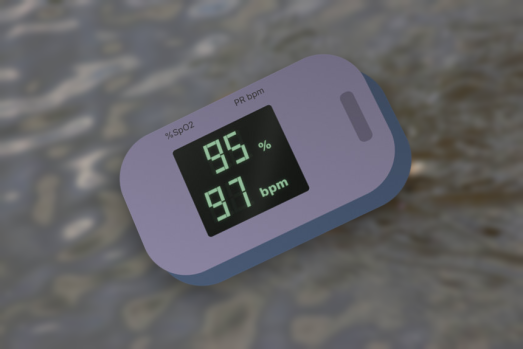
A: 95; %
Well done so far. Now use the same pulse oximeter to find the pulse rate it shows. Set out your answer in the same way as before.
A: 97; bpm
